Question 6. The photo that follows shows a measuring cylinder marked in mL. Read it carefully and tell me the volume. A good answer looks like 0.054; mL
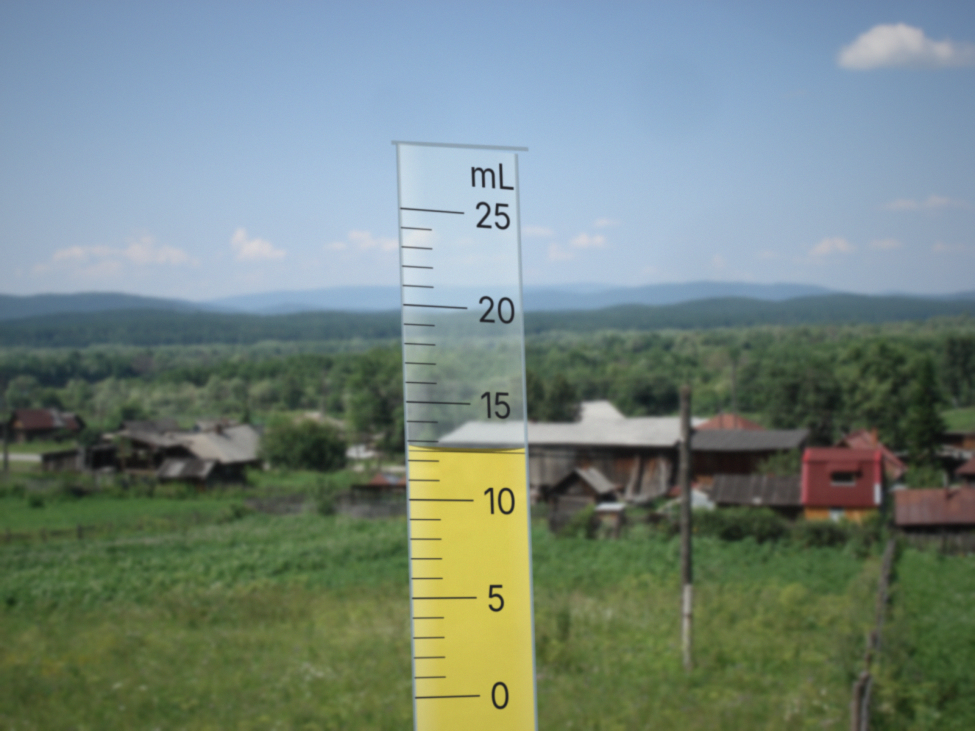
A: 12.5; mL
